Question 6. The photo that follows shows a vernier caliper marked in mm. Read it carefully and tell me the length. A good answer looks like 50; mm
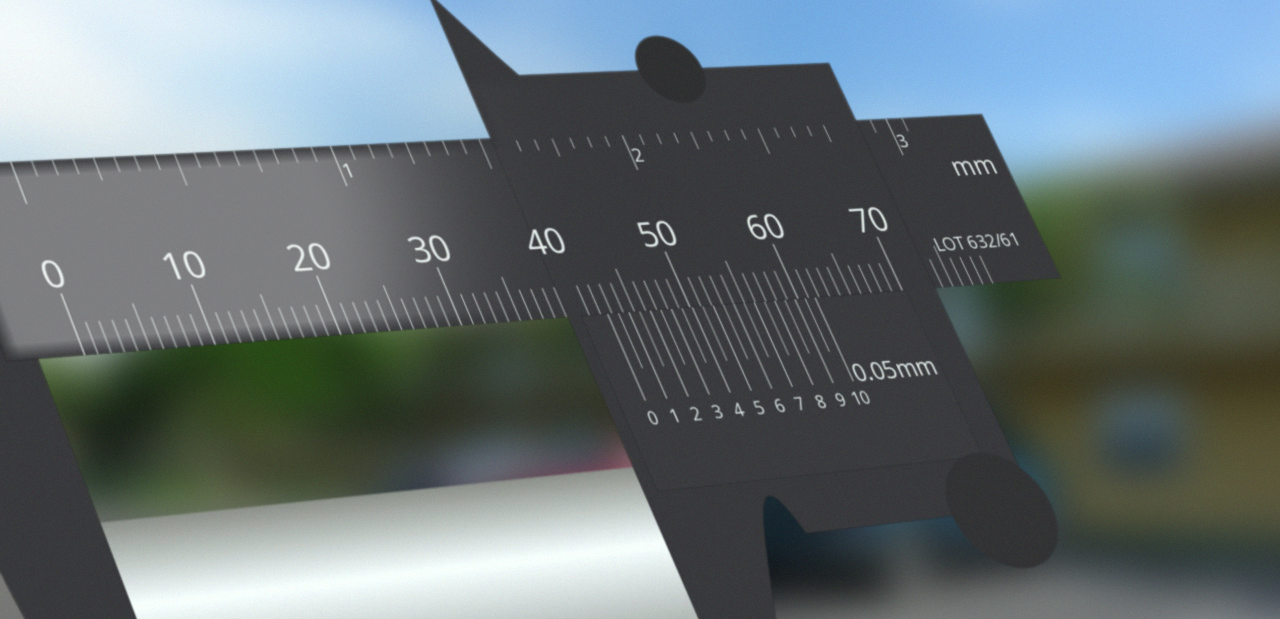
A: 42.6; mm
